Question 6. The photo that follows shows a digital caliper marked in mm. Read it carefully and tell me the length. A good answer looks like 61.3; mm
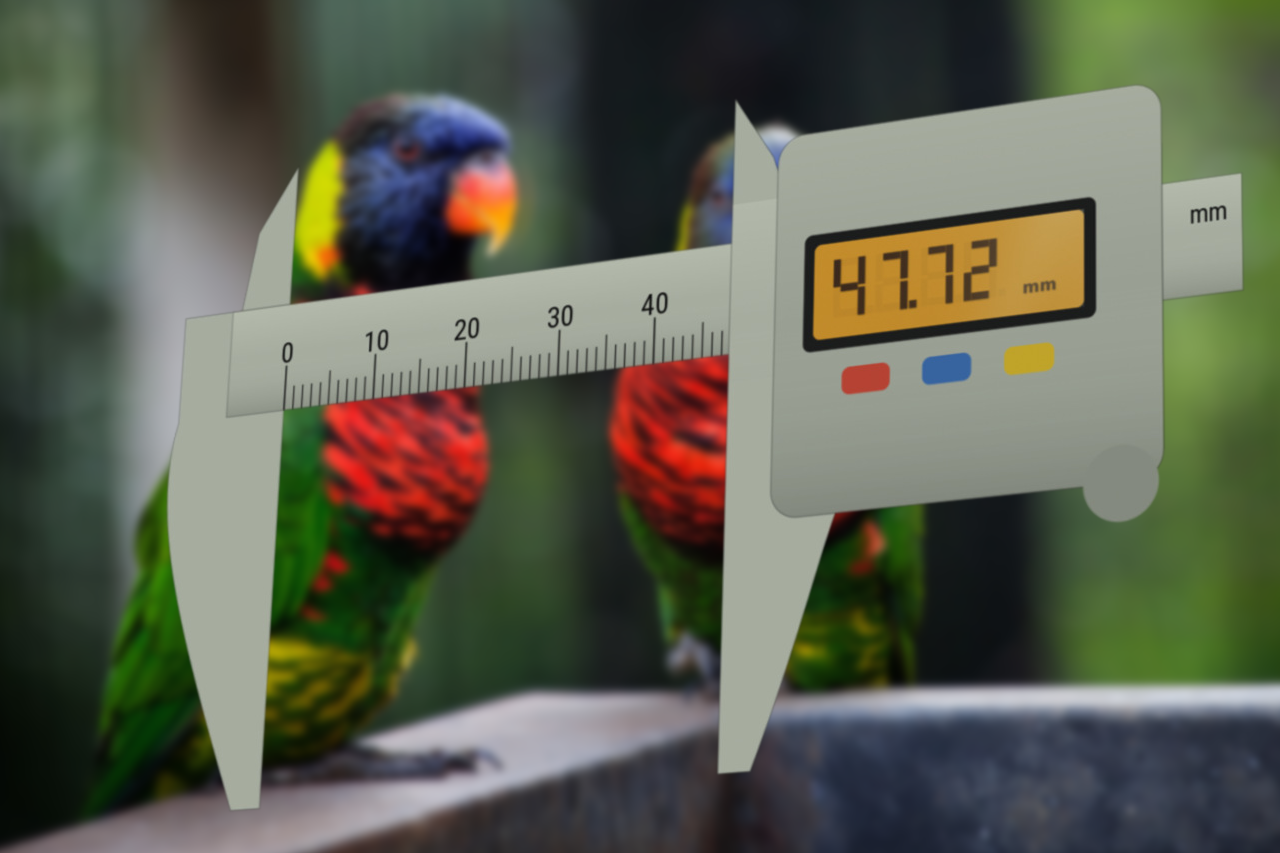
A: 47.72; mm
